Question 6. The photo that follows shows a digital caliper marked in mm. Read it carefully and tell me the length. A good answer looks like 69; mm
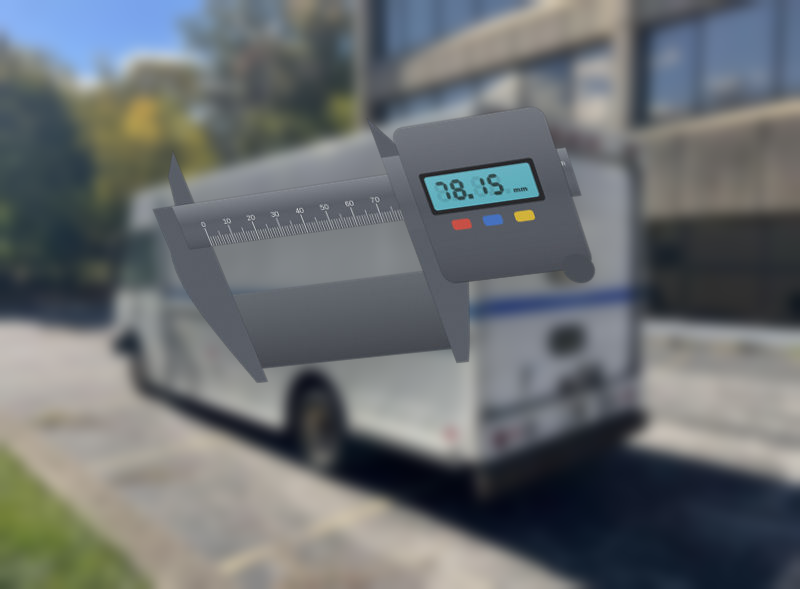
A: 78.15; mm
